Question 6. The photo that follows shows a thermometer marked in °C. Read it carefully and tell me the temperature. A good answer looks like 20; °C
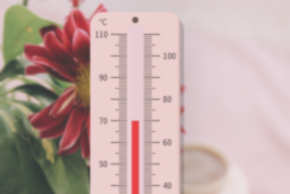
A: 70; °C
